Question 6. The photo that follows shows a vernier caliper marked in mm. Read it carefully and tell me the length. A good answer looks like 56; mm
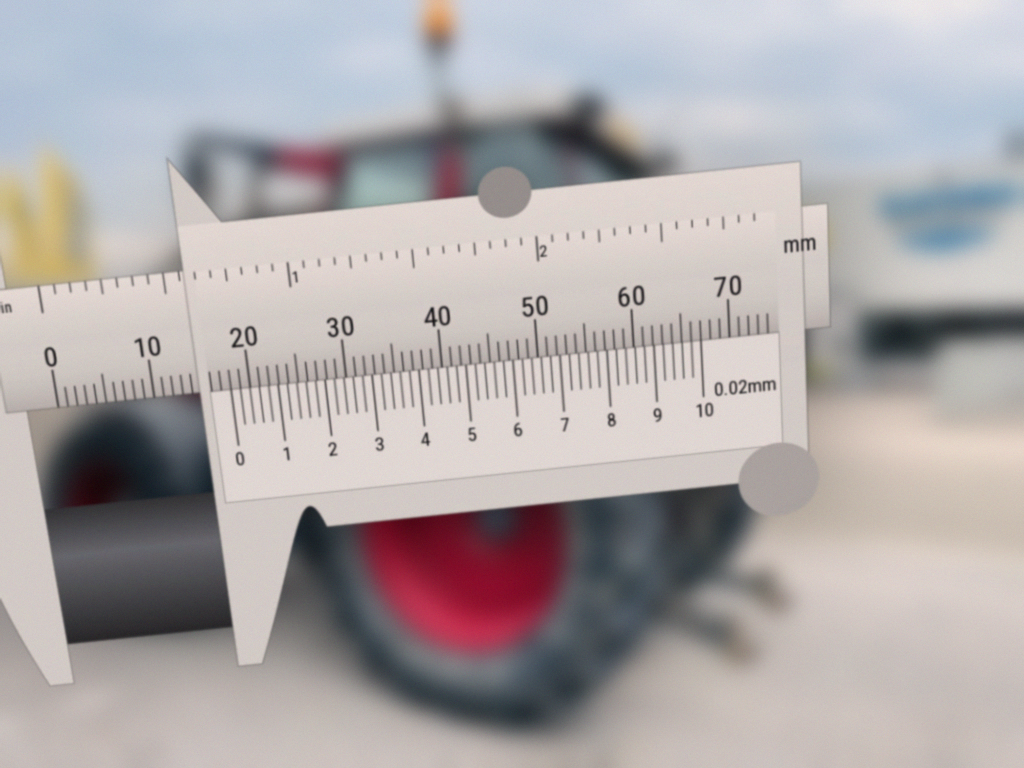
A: 18.0; mm
